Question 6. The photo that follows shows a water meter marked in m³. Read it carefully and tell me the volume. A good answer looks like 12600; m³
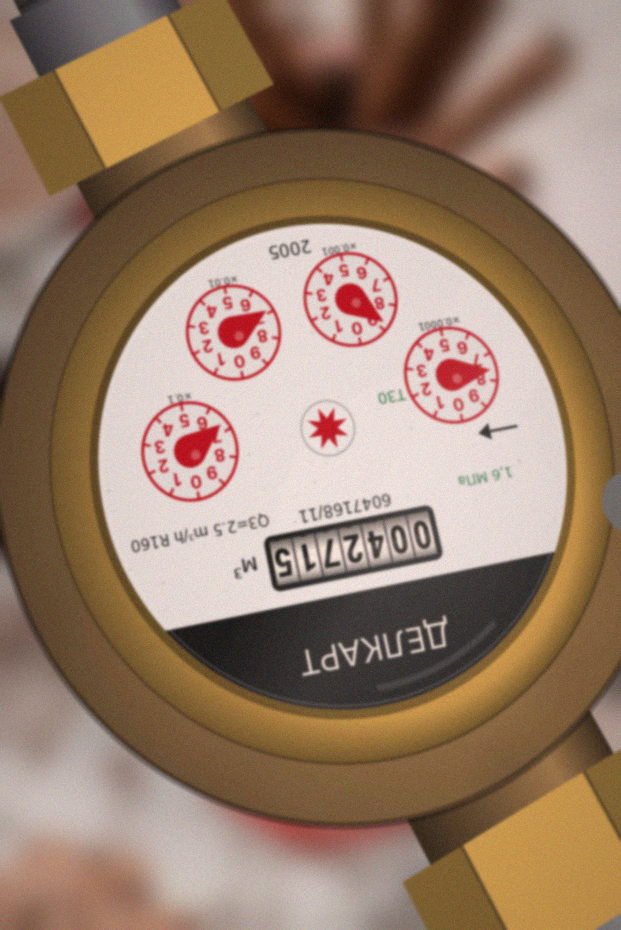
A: 42715.6687; m³
